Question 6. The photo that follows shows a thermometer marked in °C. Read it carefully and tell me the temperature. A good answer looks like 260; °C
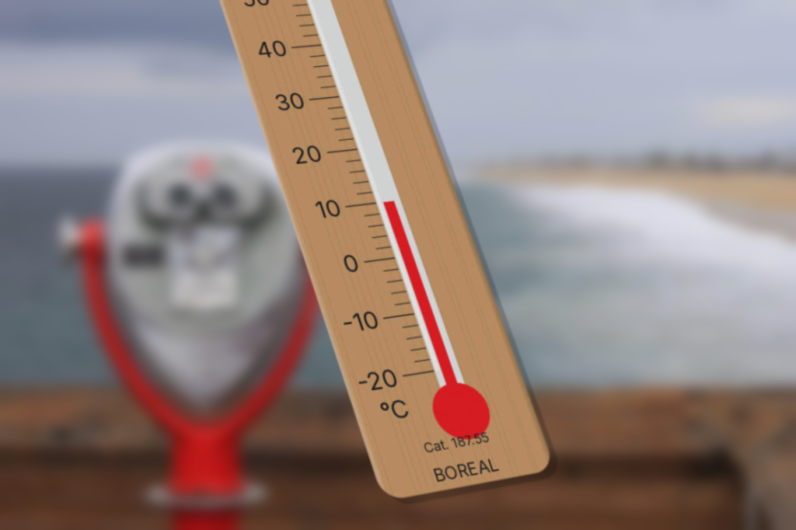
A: 10; °C
